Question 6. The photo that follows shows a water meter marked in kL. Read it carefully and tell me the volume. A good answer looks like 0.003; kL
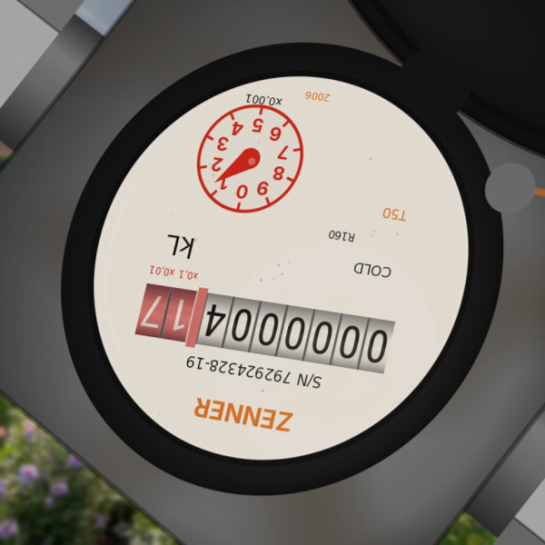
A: 4.171; kL
